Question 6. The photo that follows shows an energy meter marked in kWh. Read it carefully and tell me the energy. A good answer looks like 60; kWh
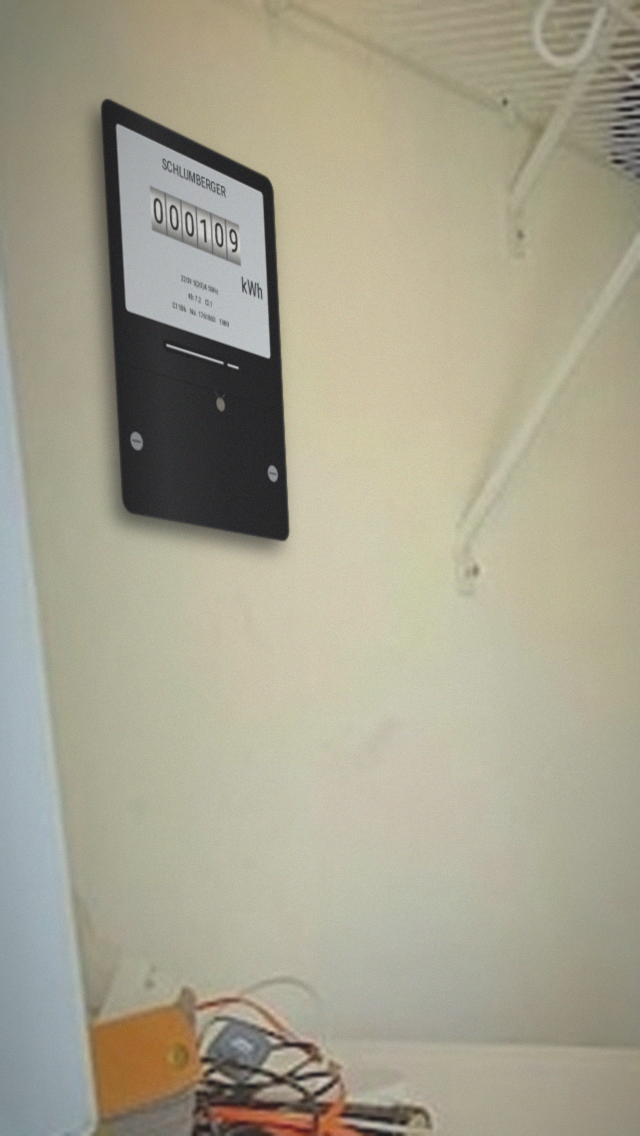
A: 109; kWh
